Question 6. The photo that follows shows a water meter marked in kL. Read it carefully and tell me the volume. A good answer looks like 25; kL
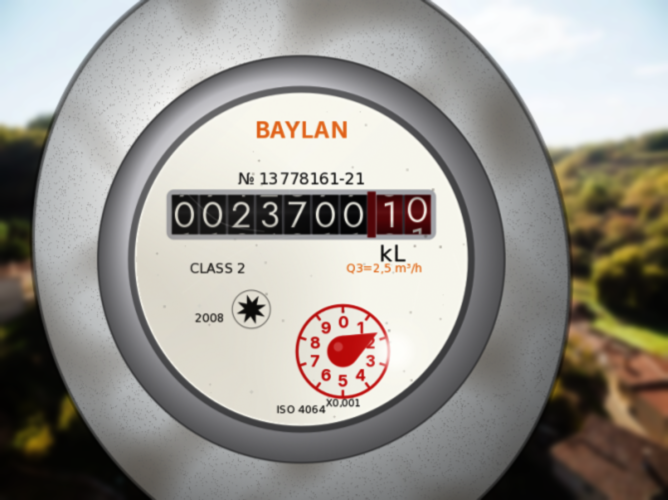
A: 23700.101; kL
